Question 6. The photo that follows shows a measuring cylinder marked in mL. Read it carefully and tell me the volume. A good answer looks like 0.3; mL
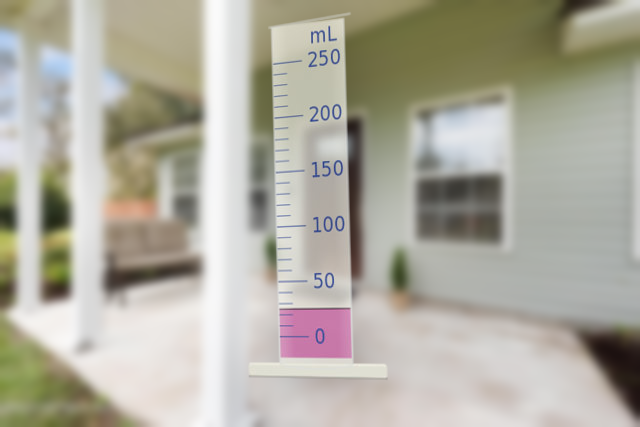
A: 25; mL
